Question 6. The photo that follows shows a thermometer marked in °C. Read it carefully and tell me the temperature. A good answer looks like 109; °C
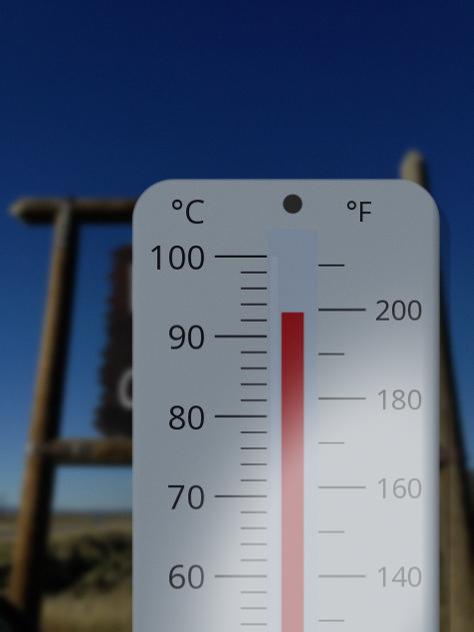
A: 93; °C
